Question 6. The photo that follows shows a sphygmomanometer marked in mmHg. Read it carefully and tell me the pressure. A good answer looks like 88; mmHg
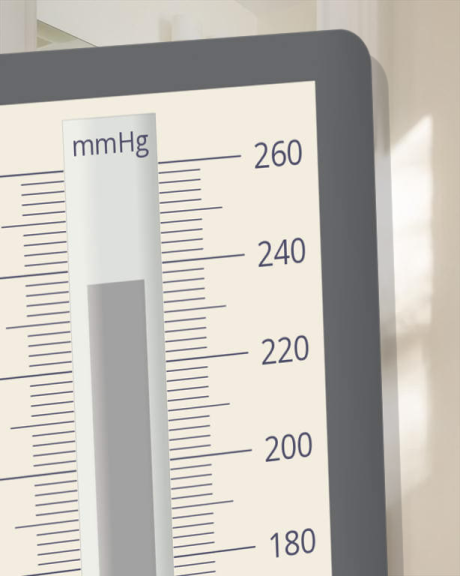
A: 237; mmHg
